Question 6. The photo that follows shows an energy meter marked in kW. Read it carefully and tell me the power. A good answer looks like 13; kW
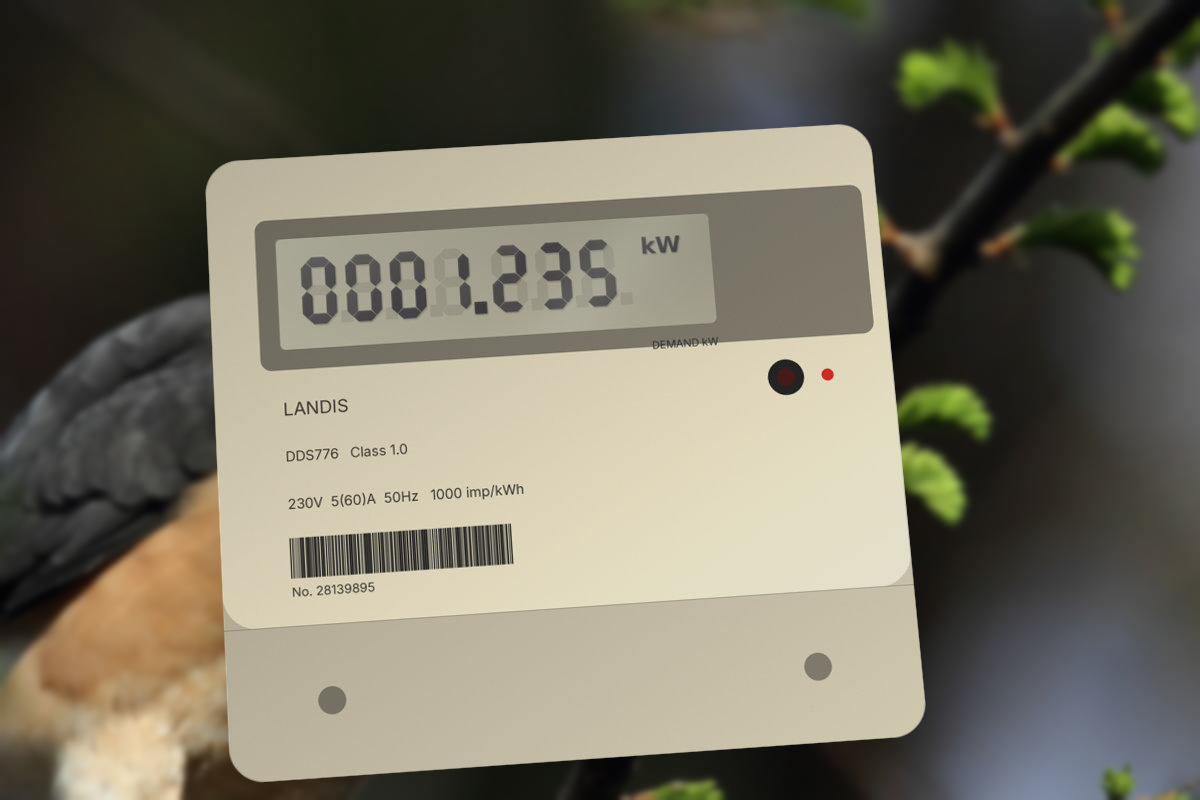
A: 1.235; kW
